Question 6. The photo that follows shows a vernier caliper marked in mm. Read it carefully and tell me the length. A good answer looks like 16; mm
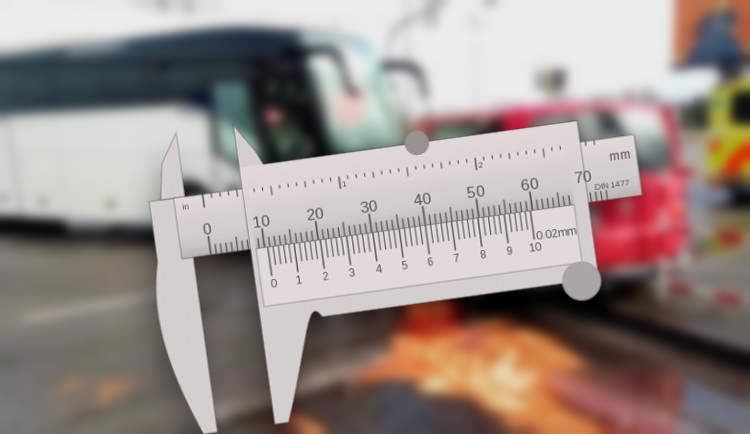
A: 10.6; mm
